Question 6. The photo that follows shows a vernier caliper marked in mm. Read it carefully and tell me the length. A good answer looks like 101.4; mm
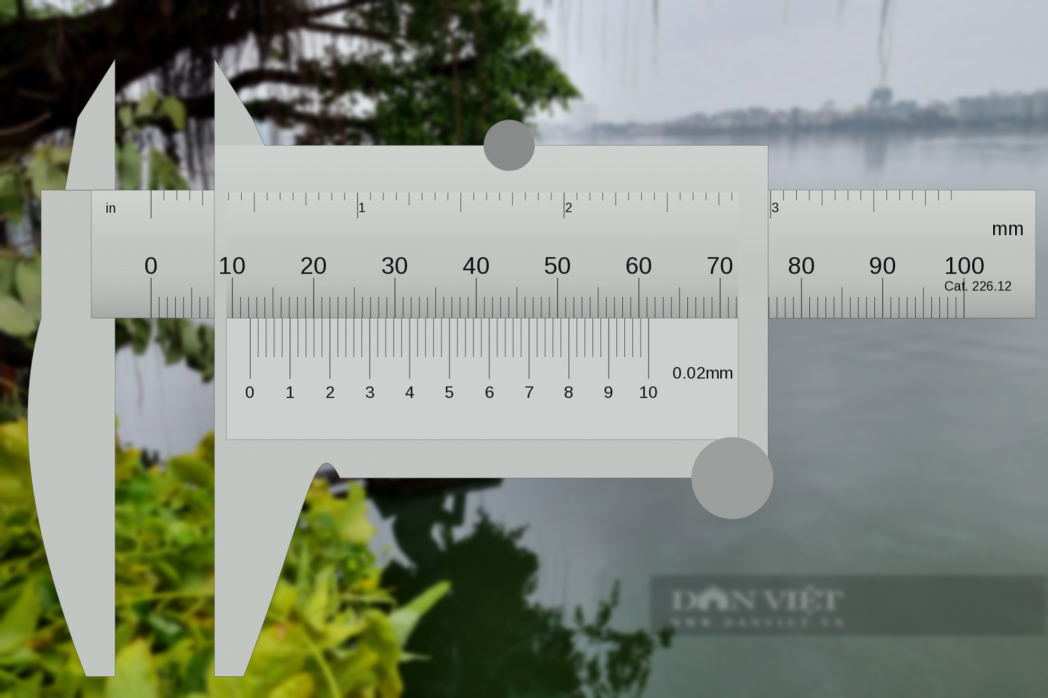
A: 12.2; mm
